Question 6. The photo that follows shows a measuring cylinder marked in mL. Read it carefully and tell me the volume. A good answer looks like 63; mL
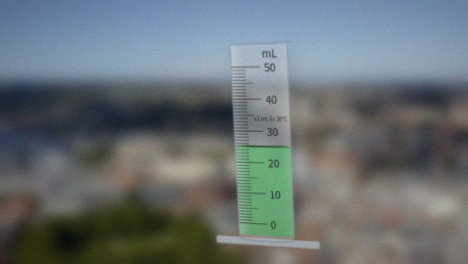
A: 25; mL
